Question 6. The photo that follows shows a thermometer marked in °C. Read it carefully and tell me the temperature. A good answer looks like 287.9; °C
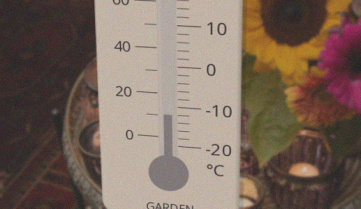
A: -12; °C
